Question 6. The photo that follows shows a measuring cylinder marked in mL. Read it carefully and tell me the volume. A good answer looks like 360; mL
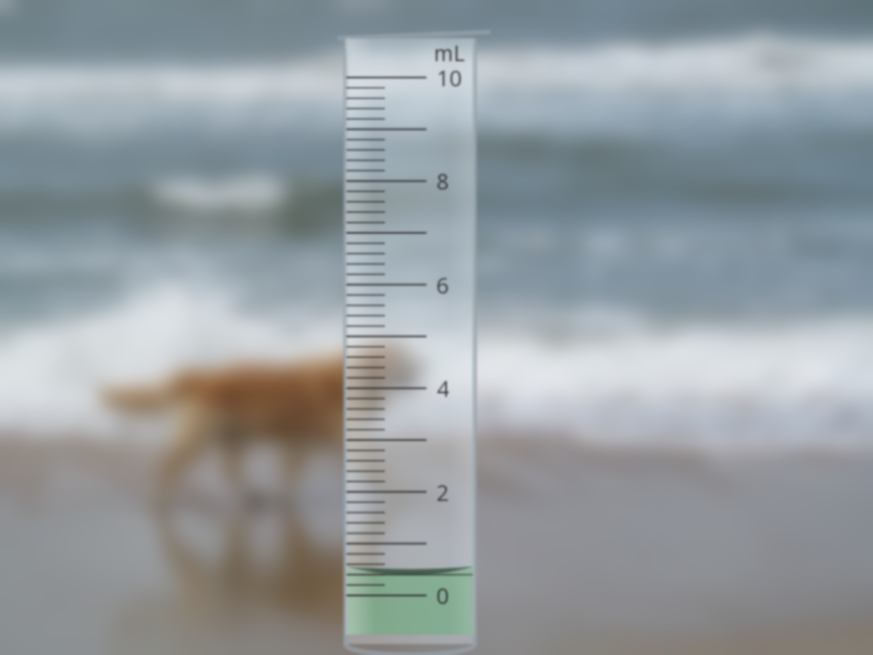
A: 0.4; mL
